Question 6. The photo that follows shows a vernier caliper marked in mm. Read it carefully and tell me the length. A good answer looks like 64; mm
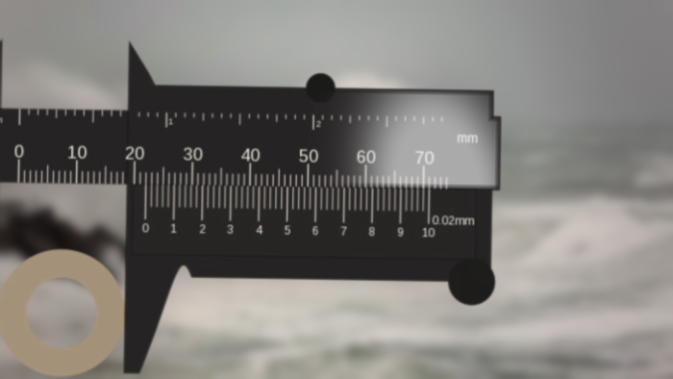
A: 22.0; mm
